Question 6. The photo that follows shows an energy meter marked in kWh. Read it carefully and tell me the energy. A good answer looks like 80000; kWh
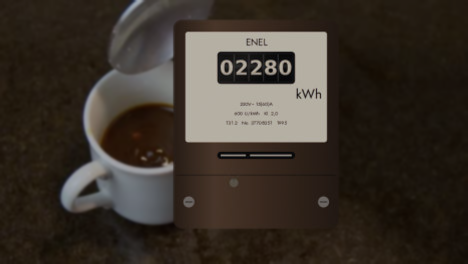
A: 2280; kWh
